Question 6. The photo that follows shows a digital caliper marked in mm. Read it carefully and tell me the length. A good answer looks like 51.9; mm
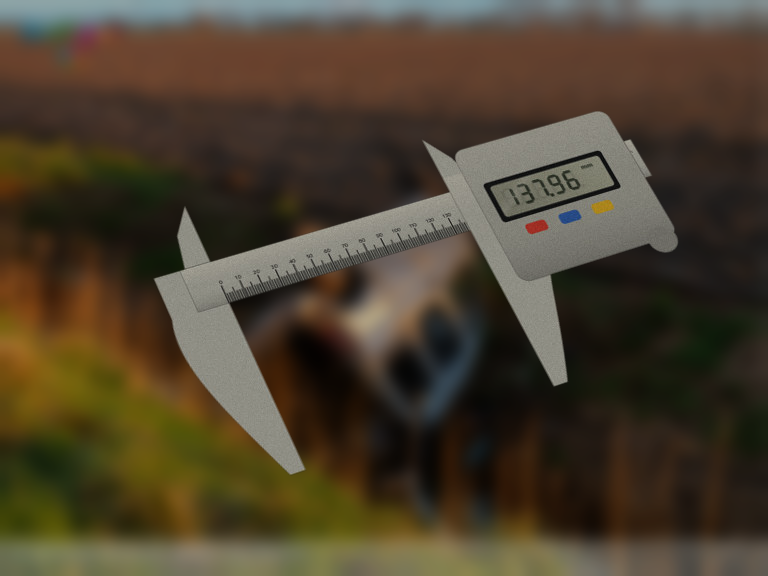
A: 137.96; mm
